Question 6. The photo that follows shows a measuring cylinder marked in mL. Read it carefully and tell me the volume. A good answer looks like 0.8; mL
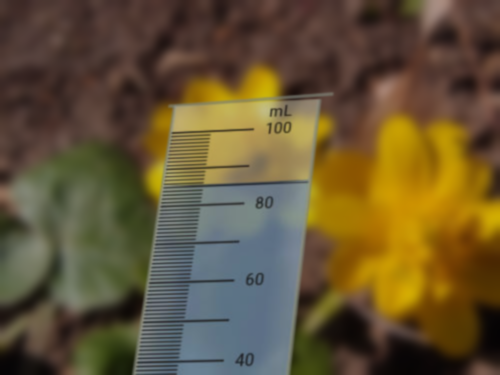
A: 85; mL
